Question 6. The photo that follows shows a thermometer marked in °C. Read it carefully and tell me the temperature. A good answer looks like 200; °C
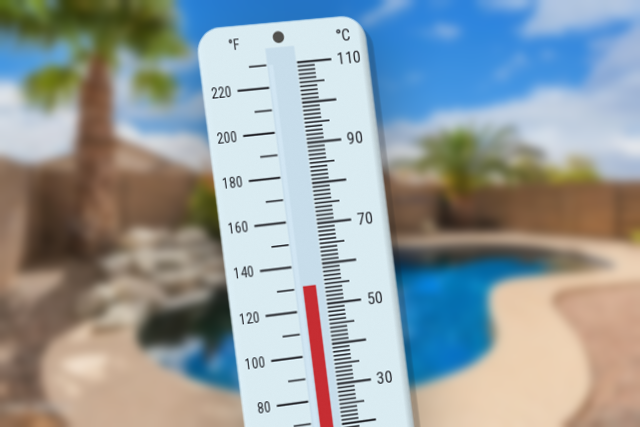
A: 55; °C
